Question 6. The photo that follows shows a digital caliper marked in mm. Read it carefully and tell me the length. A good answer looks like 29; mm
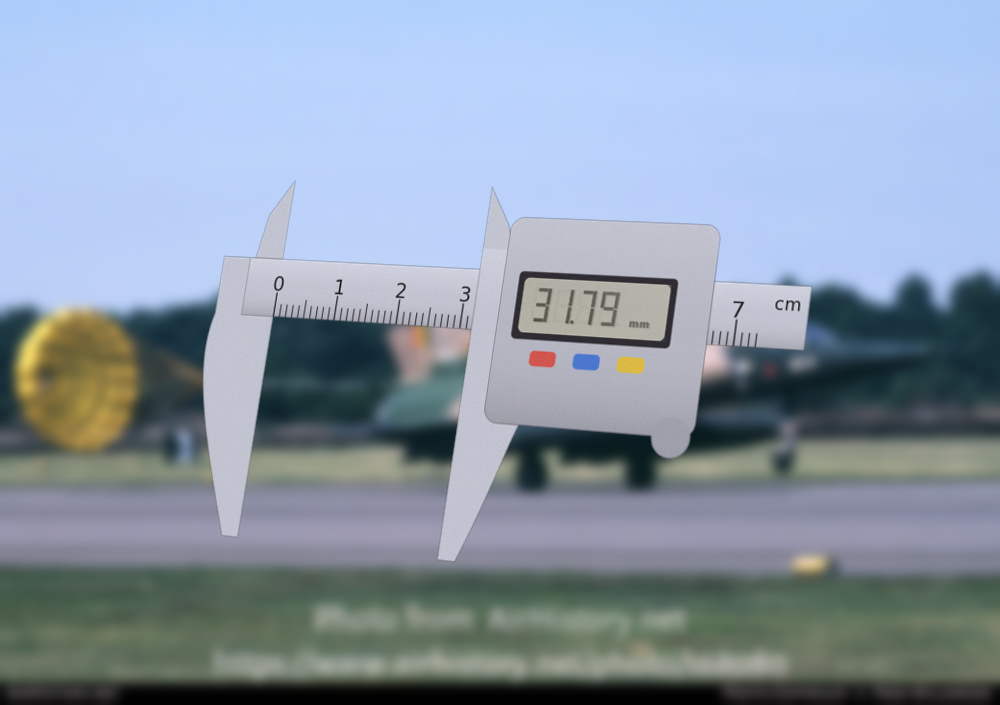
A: 31.79; mm
